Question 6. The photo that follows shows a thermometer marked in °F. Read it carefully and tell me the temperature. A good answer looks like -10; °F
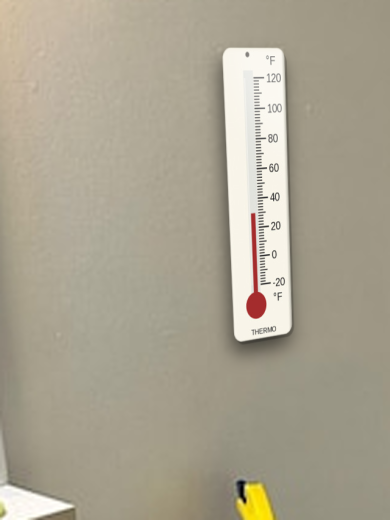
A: 30; °F
